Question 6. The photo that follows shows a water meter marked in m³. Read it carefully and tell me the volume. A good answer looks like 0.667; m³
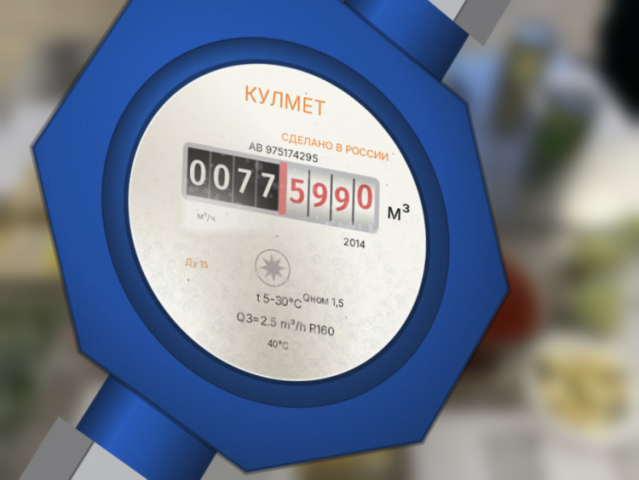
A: 77.5990; m³
